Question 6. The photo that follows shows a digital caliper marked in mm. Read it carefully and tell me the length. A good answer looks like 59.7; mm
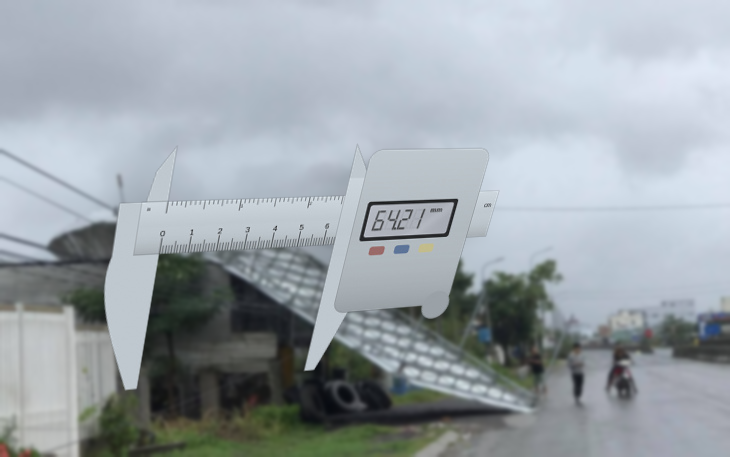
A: 64.21; mm
